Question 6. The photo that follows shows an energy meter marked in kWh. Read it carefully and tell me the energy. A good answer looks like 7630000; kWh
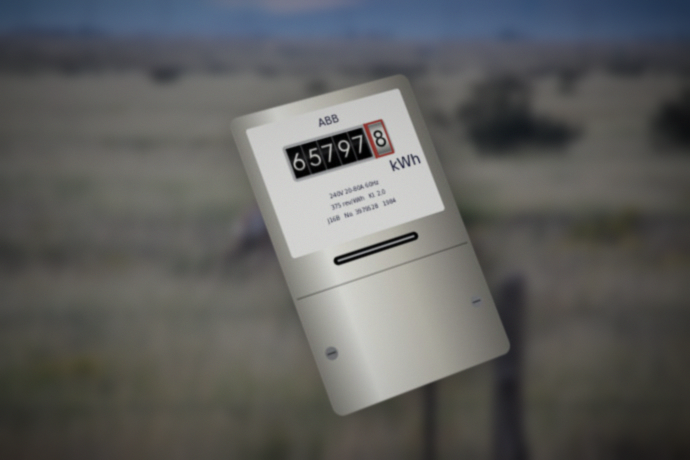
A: 65797.8; kWh
